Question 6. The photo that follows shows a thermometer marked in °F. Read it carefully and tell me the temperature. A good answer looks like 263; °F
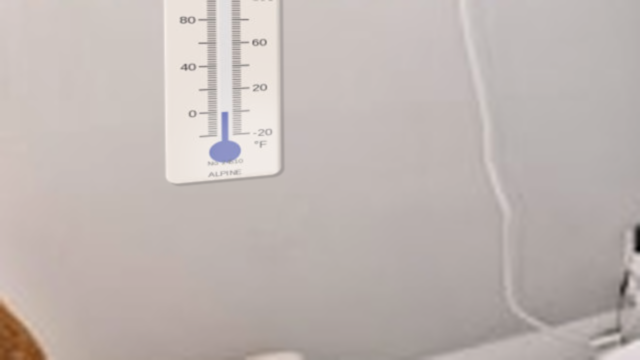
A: 0; °F
